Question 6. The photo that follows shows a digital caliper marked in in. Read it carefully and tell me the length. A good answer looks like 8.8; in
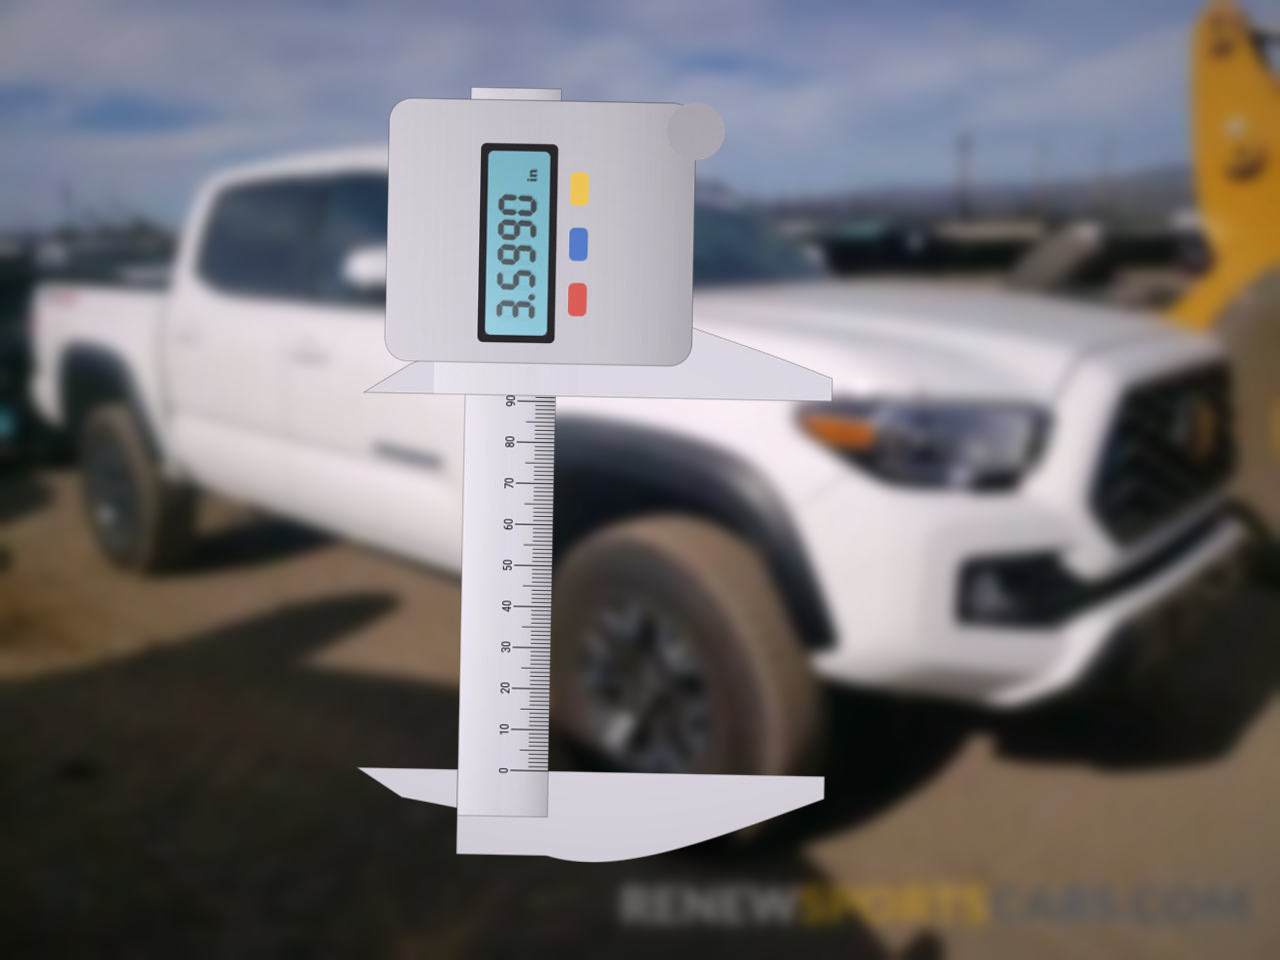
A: 3.5990; in
